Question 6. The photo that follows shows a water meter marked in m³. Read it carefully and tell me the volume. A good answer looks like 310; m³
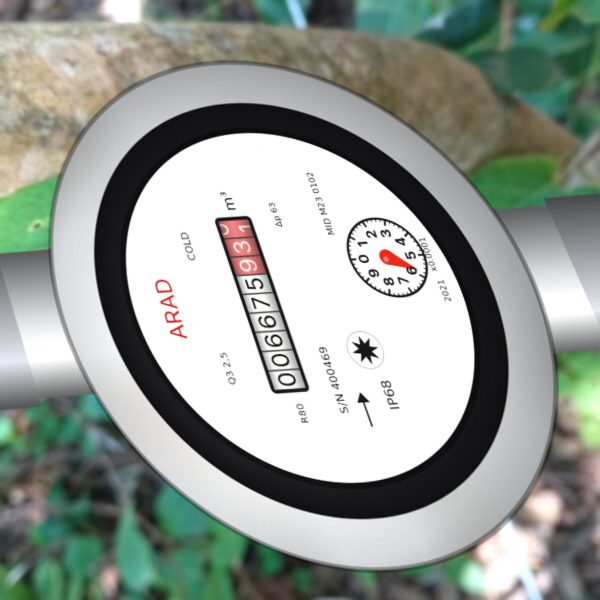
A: 6675.9305; m³
